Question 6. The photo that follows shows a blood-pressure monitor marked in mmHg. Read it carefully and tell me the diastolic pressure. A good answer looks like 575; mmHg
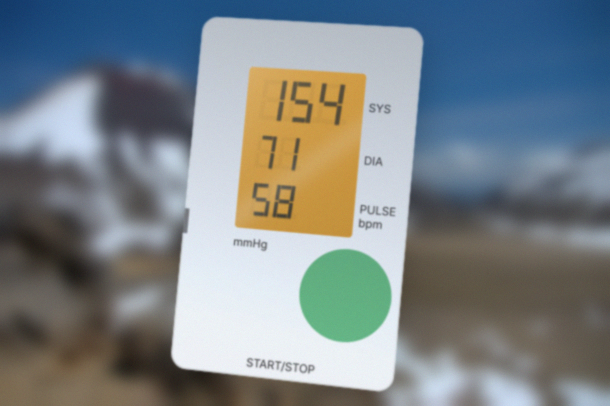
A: 71; mmHg
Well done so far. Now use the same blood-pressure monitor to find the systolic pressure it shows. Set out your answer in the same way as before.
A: 154; mmHg
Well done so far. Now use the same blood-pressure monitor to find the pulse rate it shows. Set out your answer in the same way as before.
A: 58; bpm
